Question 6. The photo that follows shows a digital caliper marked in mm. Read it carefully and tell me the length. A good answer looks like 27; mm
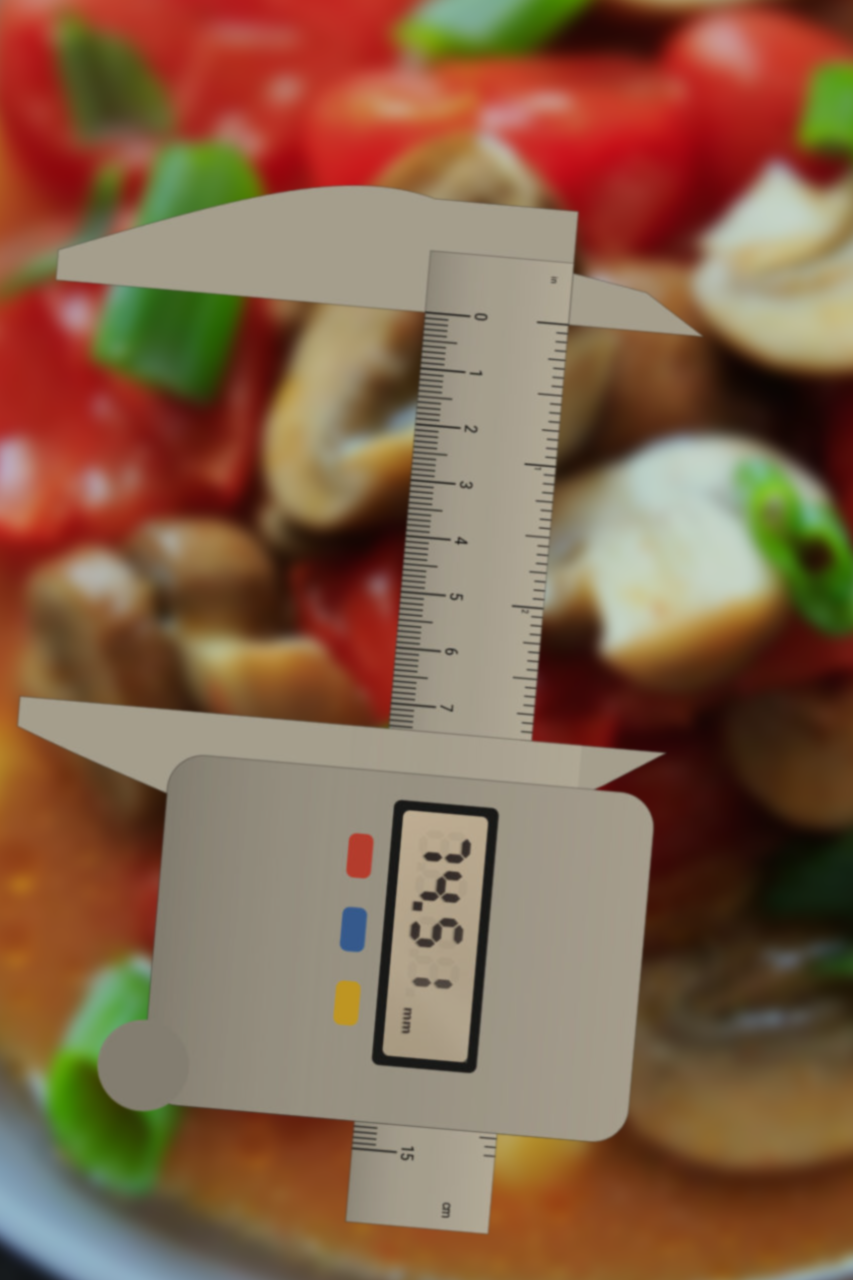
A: 74.51; mm
